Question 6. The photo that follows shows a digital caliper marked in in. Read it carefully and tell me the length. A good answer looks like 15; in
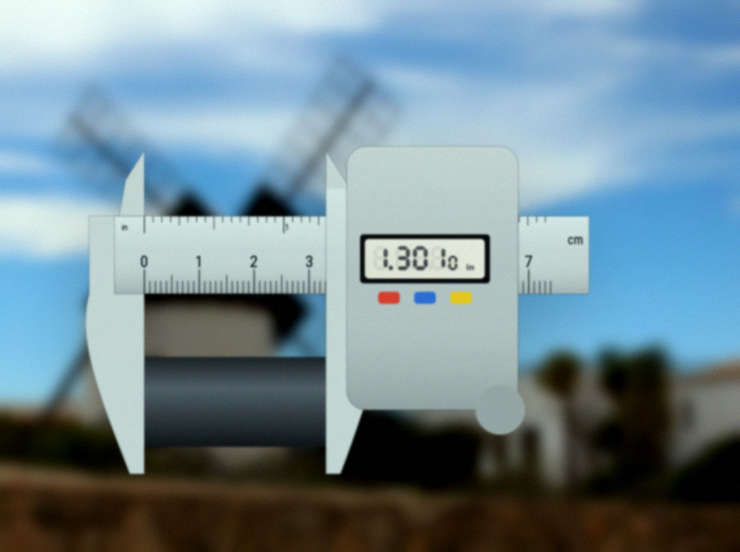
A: 1.3010; in
